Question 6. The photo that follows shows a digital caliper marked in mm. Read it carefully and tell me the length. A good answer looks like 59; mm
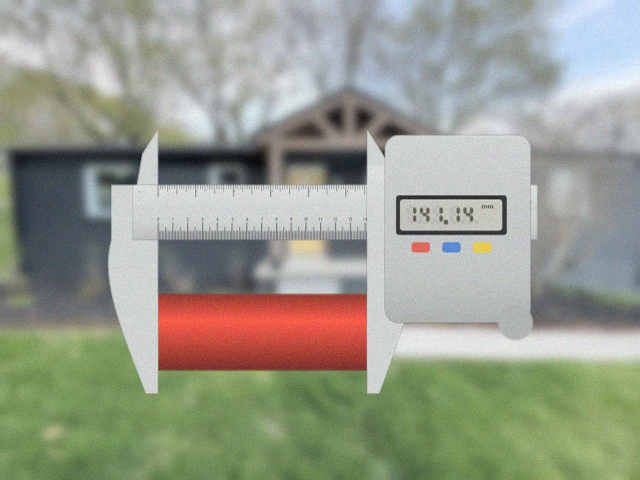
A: 141.14; mm
